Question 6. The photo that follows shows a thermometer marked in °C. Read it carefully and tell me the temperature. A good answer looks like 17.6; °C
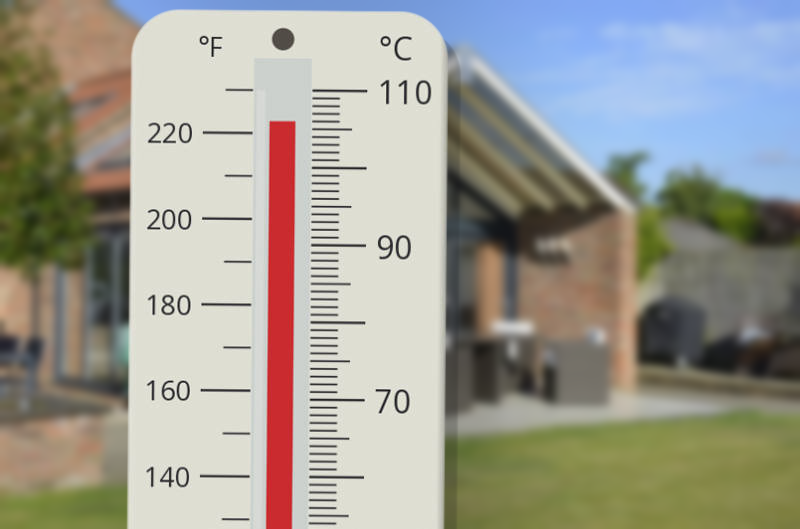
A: 106; °C
